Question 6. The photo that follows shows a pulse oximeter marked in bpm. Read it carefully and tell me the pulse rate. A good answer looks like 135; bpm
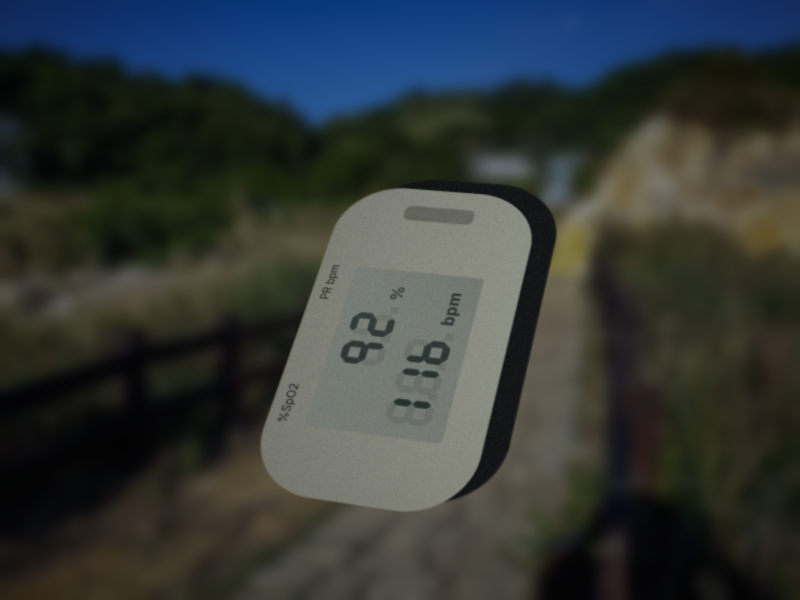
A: 116; bpm
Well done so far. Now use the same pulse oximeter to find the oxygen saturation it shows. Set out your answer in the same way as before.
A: 92; %
